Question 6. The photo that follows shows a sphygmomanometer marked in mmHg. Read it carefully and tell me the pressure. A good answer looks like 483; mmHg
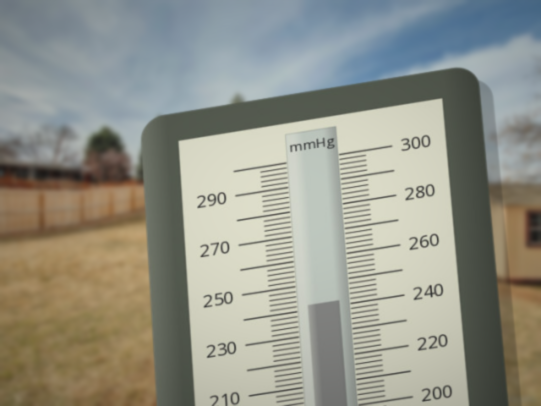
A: 242; mmHg
